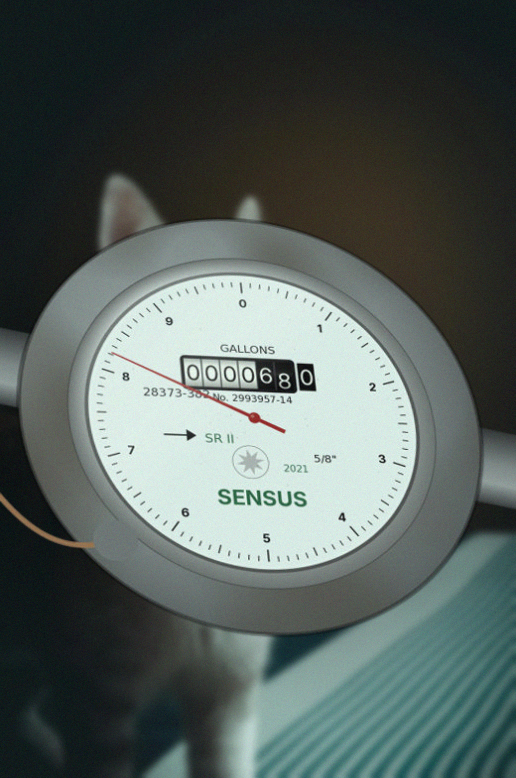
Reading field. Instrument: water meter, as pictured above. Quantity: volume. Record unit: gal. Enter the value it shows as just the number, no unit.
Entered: 678.2
